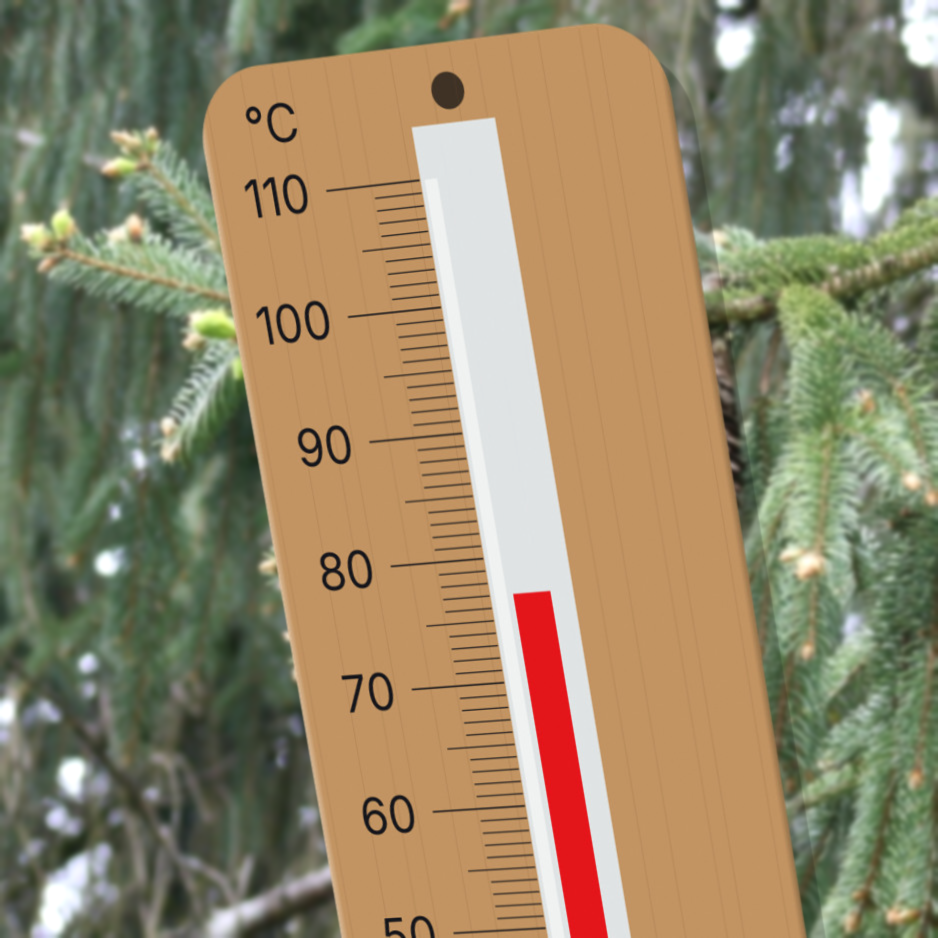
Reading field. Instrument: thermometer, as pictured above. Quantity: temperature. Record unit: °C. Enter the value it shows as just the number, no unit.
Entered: 77
